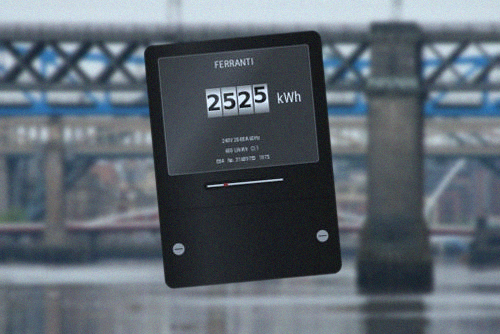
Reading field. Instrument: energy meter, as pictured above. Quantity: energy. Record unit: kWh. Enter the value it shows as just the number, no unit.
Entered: 2525
